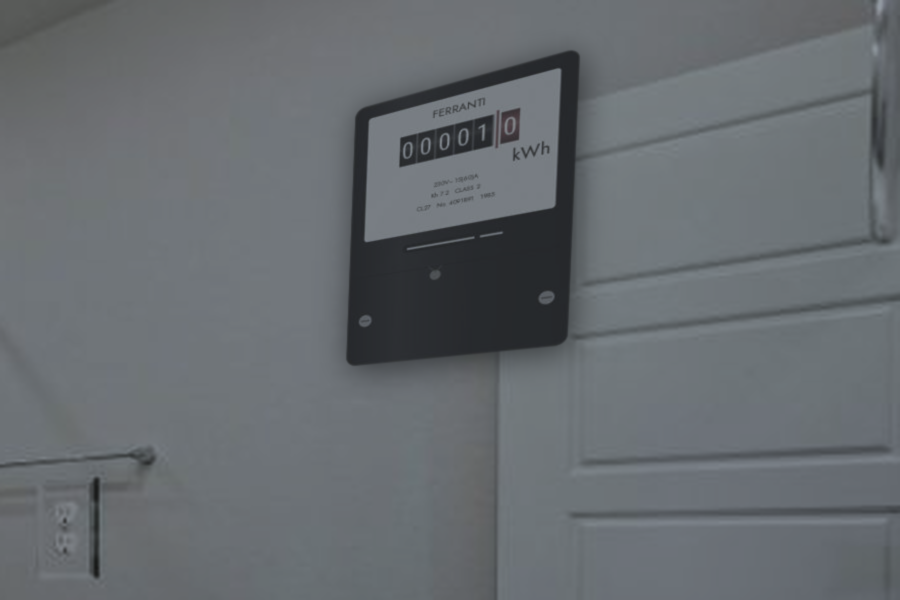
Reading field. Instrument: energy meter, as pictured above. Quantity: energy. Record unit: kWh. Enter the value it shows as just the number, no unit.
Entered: 1.0
